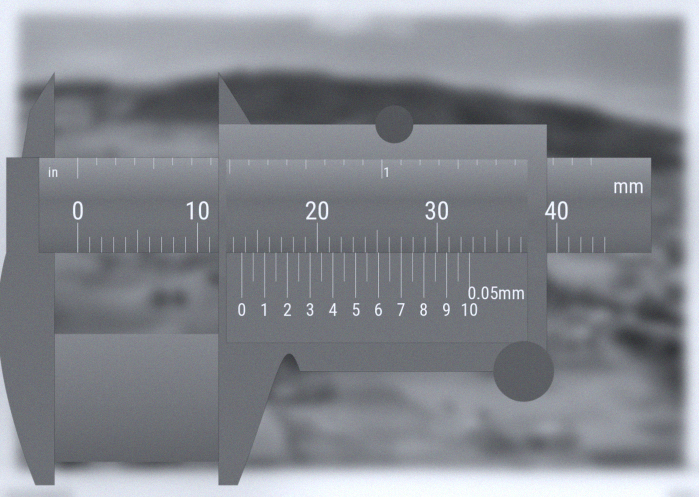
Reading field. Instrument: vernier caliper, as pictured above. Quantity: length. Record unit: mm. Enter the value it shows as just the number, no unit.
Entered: 13.7
